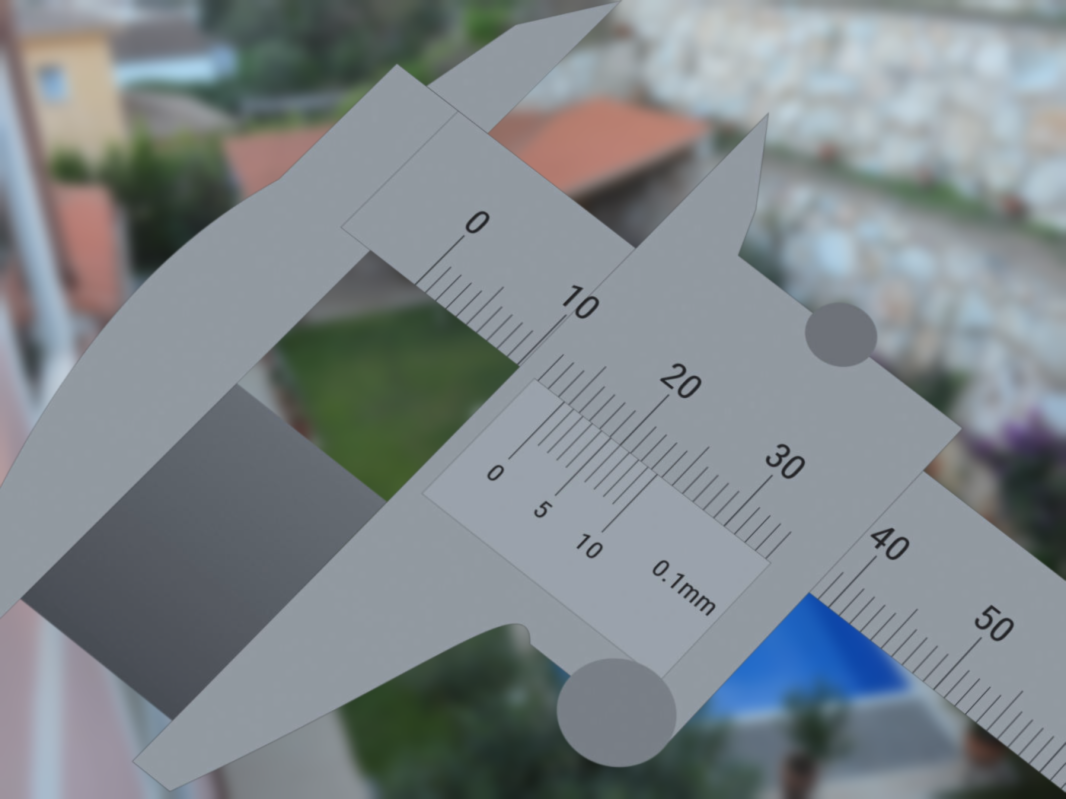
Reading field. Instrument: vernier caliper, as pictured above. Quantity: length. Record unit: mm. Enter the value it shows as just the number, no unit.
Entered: 14.6
